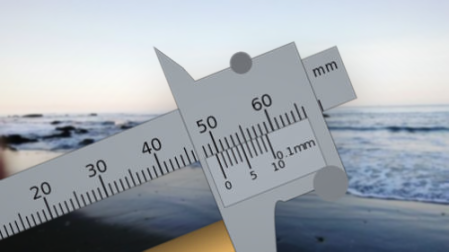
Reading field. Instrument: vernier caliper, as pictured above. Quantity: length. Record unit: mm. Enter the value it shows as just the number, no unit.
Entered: 49.6
